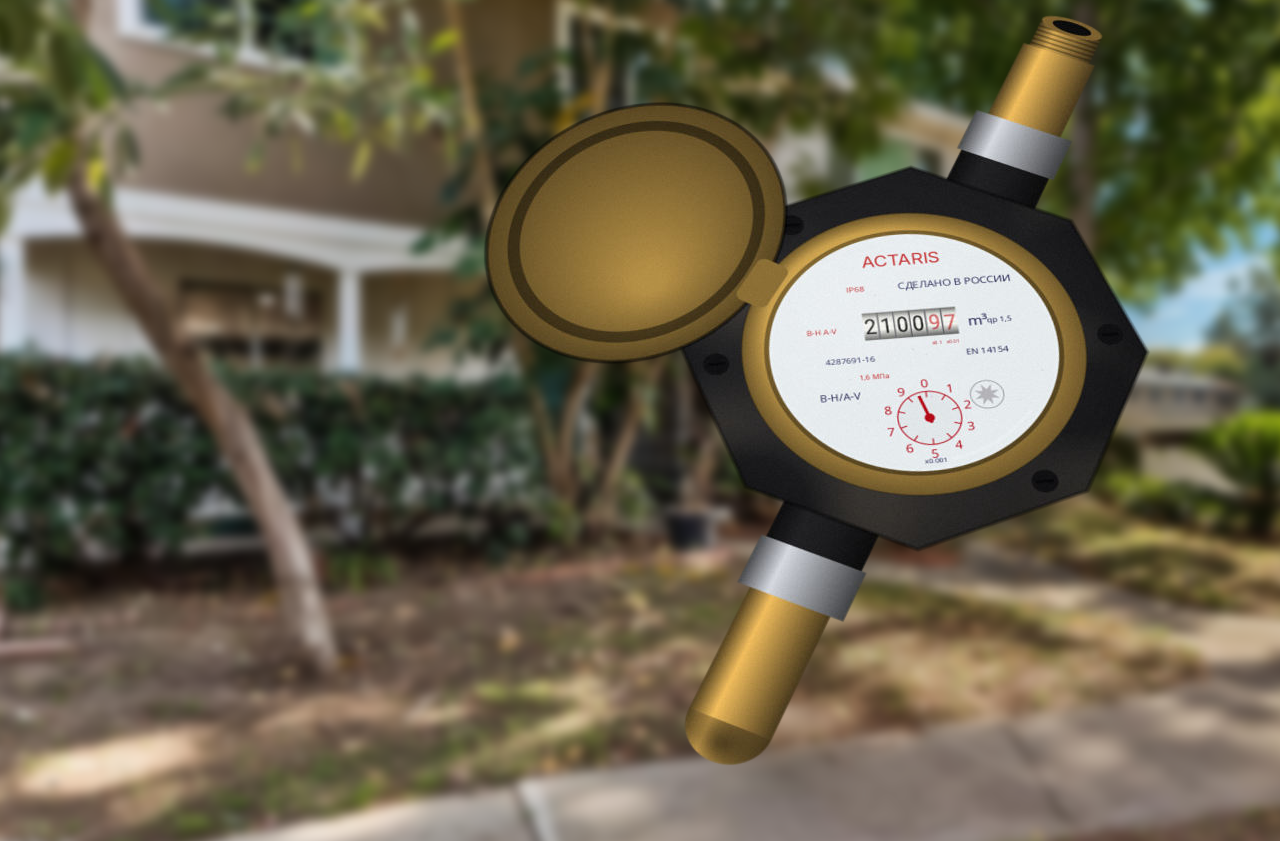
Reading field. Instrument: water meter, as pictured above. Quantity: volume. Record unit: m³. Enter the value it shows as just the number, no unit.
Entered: 2100.969
